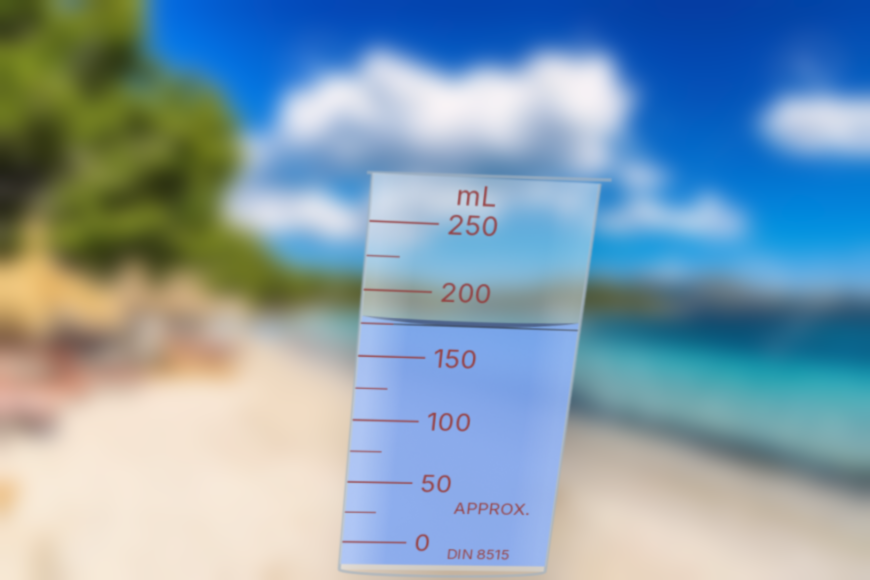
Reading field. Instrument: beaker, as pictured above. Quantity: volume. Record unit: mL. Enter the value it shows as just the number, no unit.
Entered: 175
